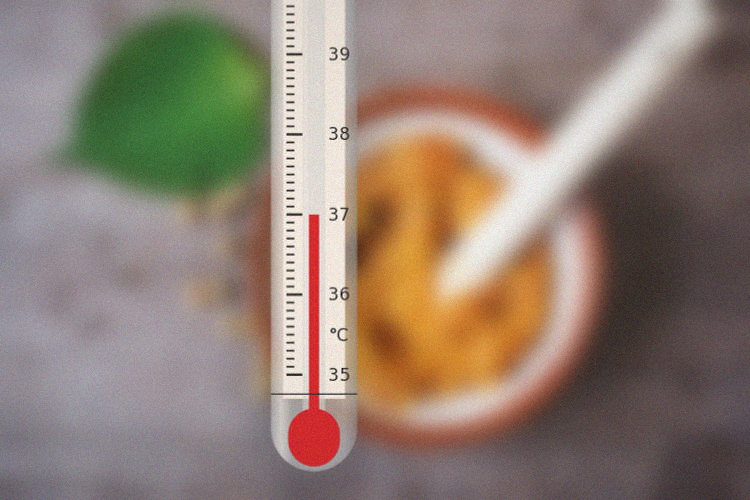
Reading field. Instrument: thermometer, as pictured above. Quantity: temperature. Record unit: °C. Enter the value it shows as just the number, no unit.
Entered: 37
